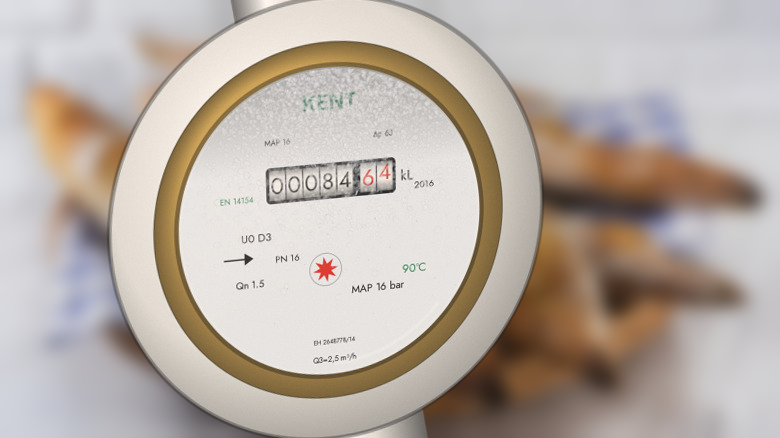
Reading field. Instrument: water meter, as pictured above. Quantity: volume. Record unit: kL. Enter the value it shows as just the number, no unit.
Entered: 84.64
